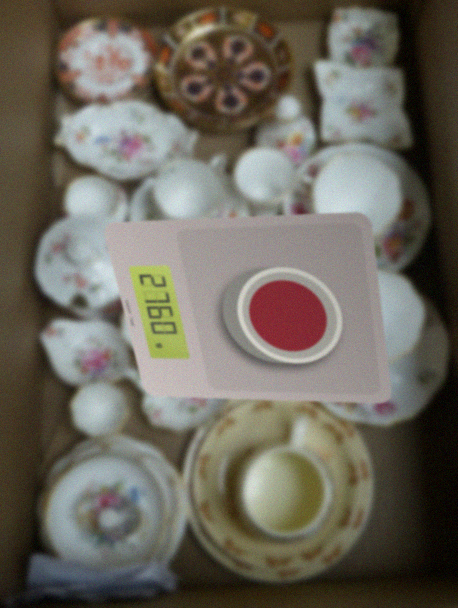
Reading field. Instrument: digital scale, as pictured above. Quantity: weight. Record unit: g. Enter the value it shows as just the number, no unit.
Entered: 2760
